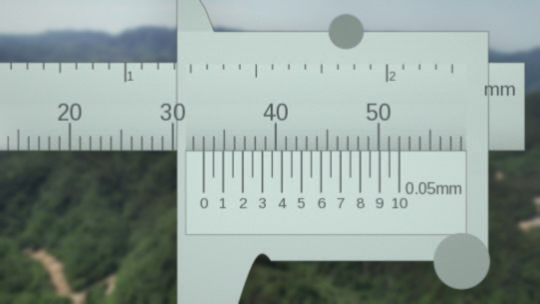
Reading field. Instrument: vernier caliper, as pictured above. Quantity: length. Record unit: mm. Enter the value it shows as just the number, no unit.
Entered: 33.0
